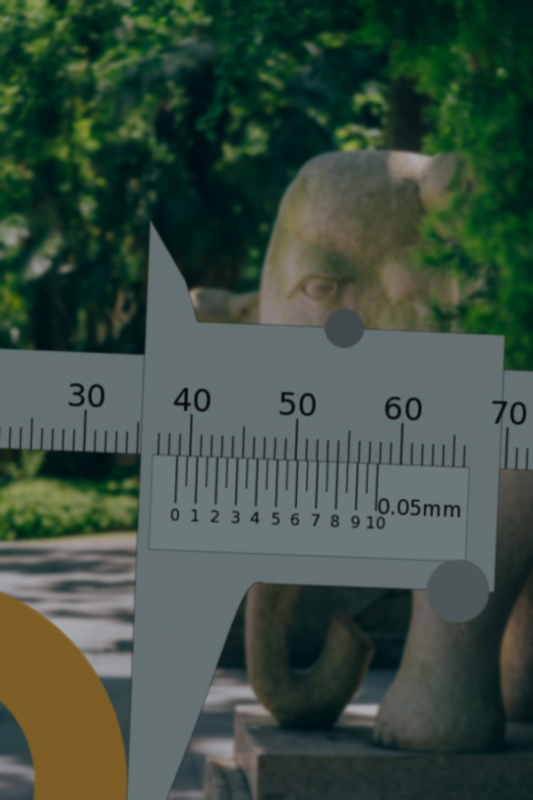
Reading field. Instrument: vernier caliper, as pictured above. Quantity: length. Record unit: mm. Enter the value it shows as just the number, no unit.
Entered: 38.8
